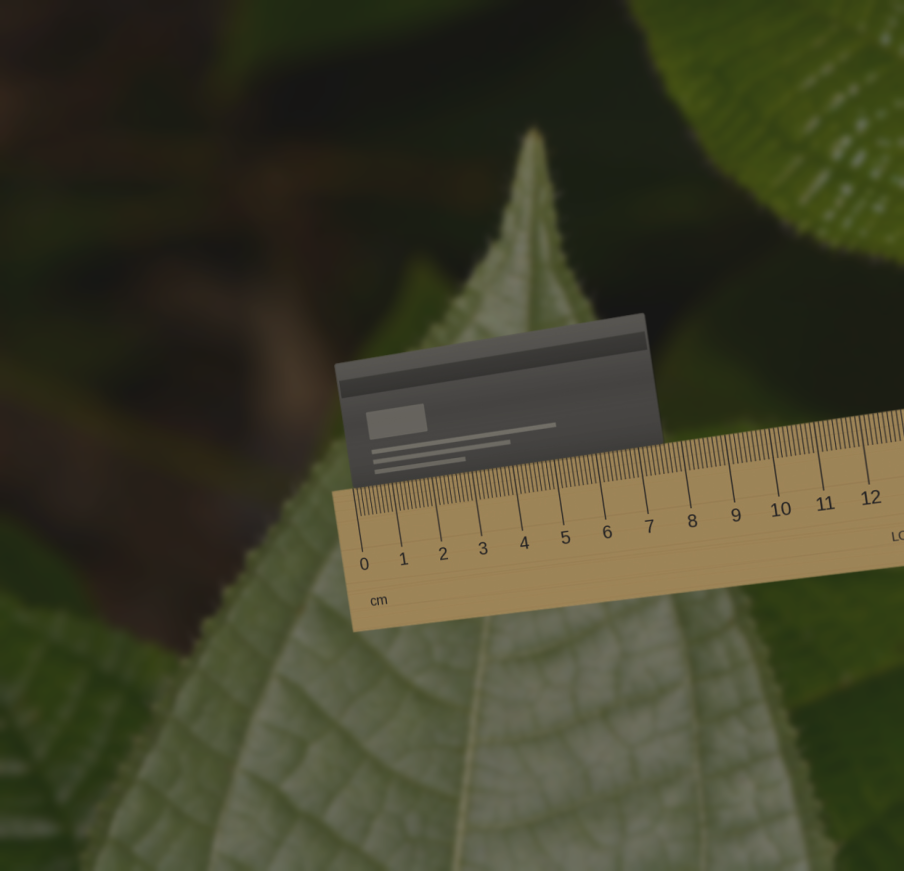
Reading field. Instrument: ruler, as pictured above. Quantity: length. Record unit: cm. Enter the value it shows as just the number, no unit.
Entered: 7.6
